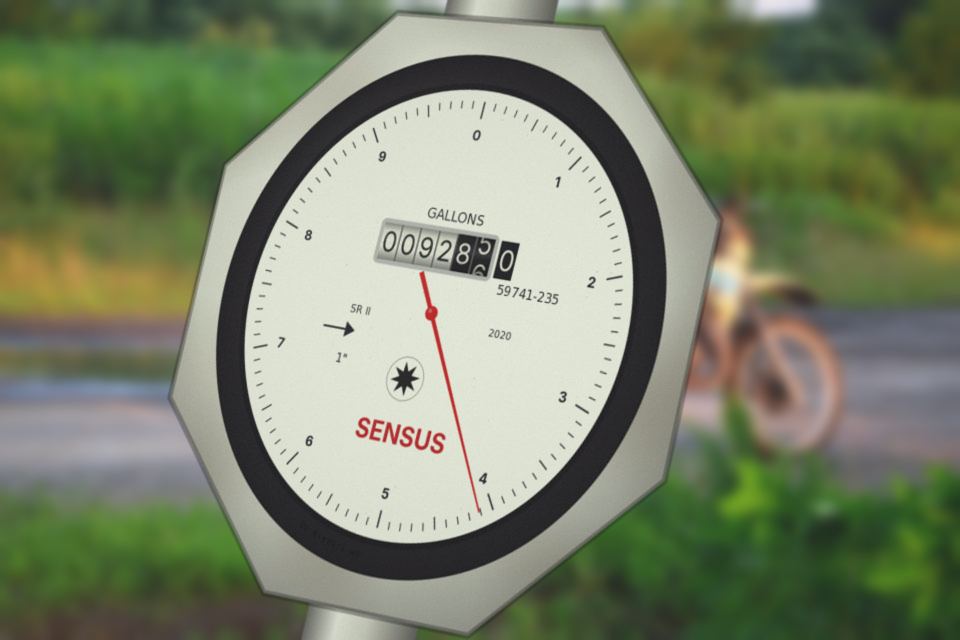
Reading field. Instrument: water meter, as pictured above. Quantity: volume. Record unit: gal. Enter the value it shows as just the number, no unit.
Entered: 92854.1
